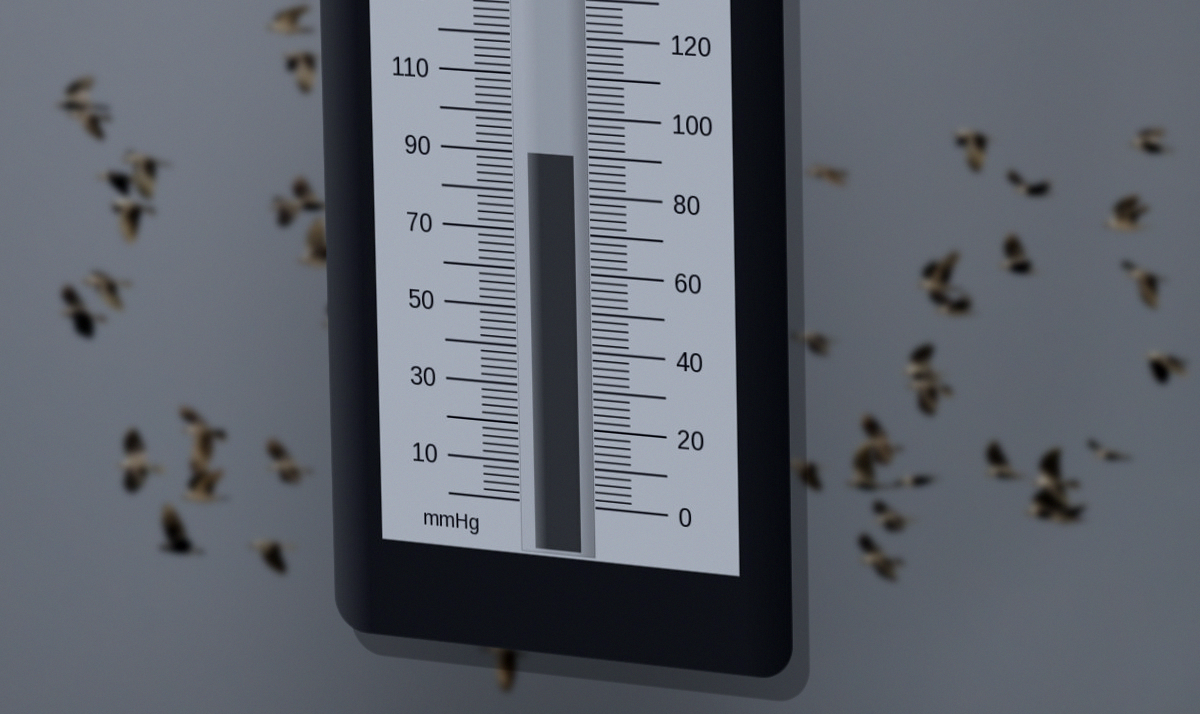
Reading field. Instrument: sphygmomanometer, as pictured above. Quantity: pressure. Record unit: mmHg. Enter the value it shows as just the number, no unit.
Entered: 90
